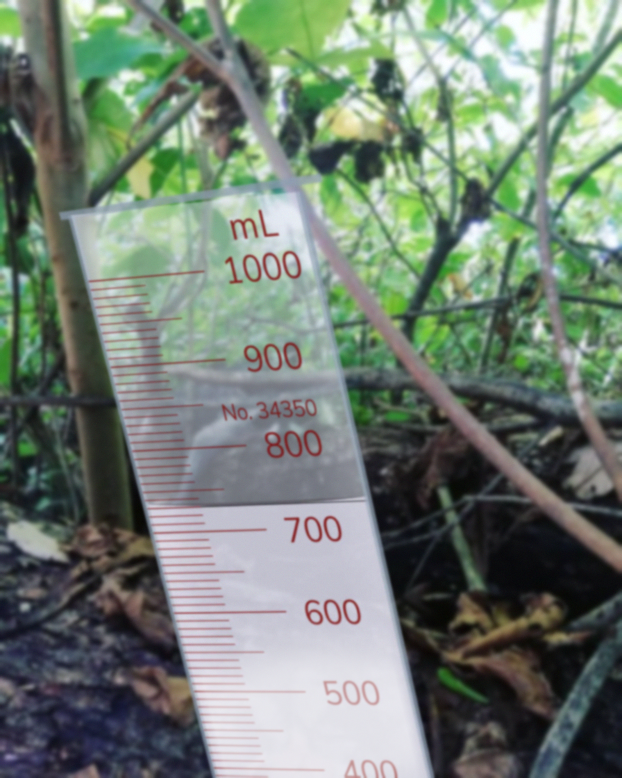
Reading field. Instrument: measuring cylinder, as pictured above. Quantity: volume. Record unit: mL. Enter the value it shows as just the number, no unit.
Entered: 730
